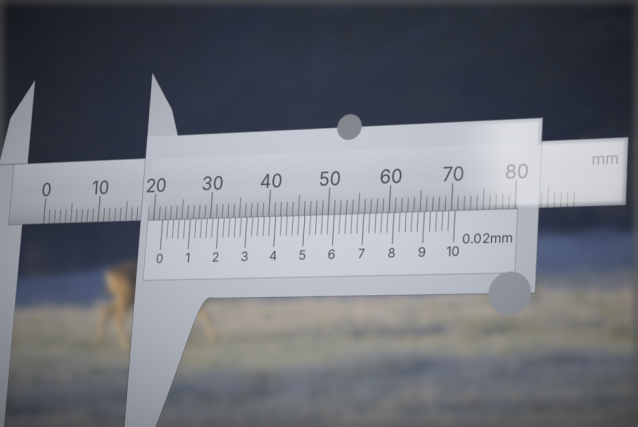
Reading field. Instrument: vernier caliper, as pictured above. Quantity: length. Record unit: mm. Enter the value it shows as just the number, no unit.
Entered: 21.6
